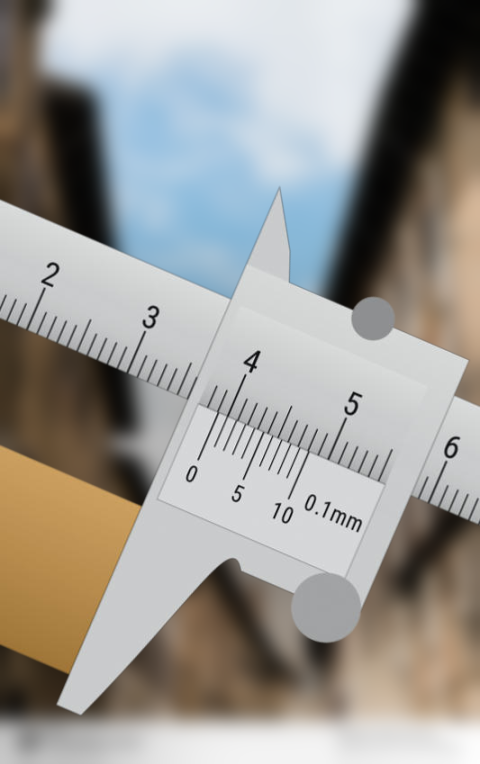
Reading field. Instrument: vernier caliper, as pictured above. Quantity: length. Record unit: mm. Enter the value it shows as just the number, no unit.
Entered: 39.1
